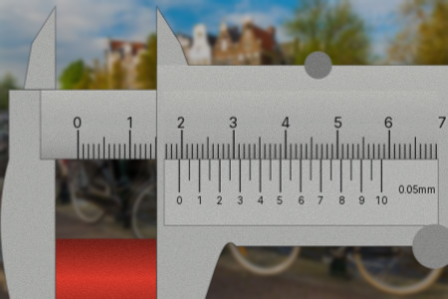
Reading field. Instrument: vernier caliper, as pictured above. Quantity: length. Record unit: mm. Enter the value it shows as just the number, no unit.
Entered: 19.5
